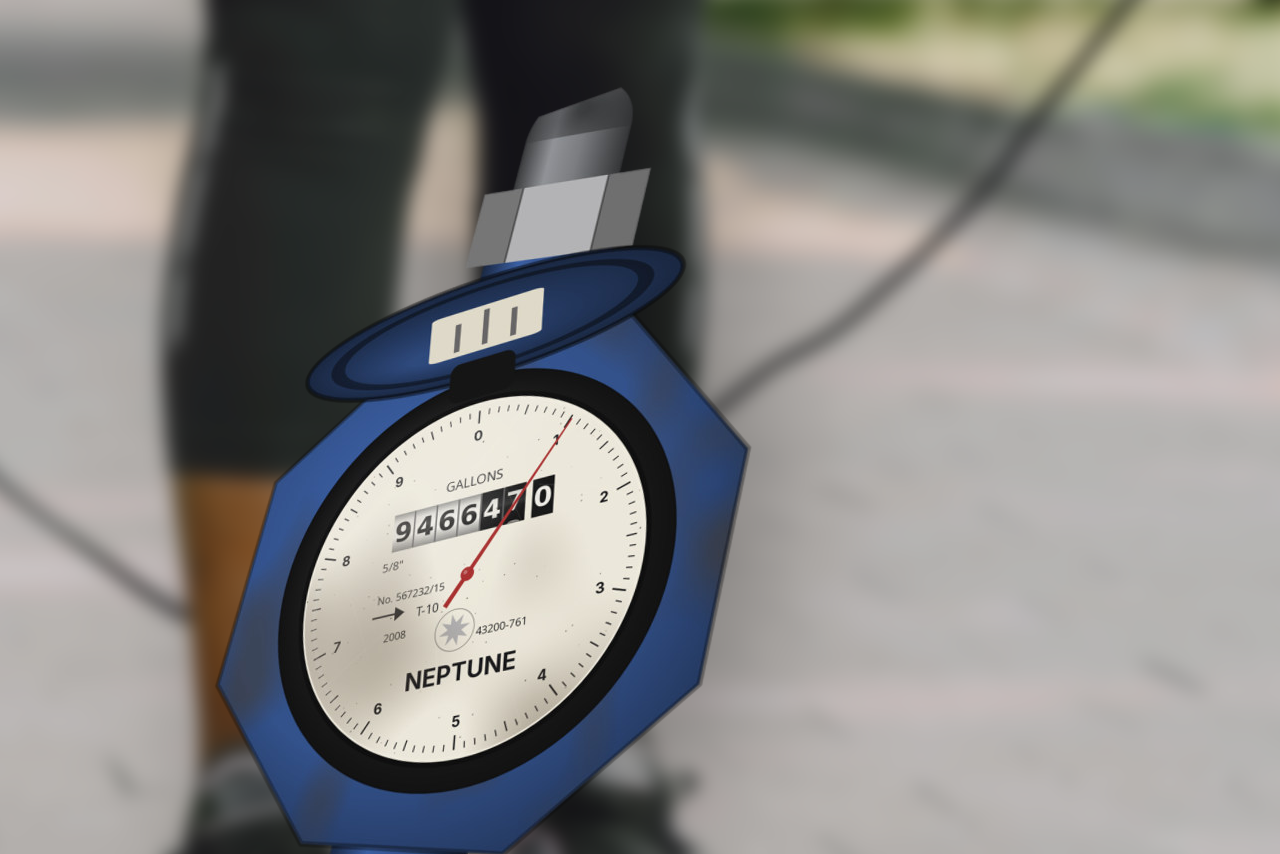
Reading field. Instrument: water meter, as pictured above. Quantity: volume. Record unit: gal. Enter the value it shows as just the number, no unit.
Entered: 9466471.0
